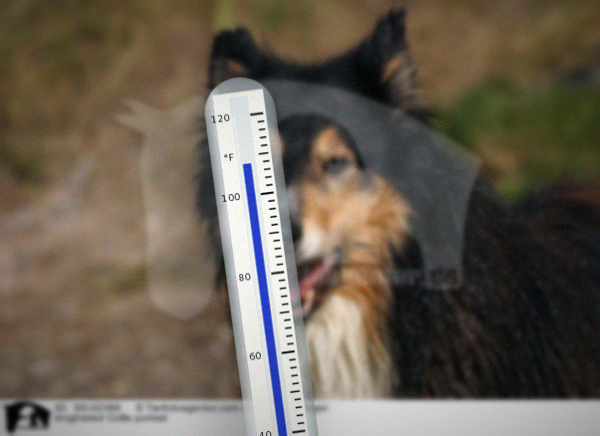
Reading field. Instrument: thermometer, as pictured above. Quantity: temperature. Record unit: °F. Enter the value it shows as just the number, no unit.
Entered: 108
